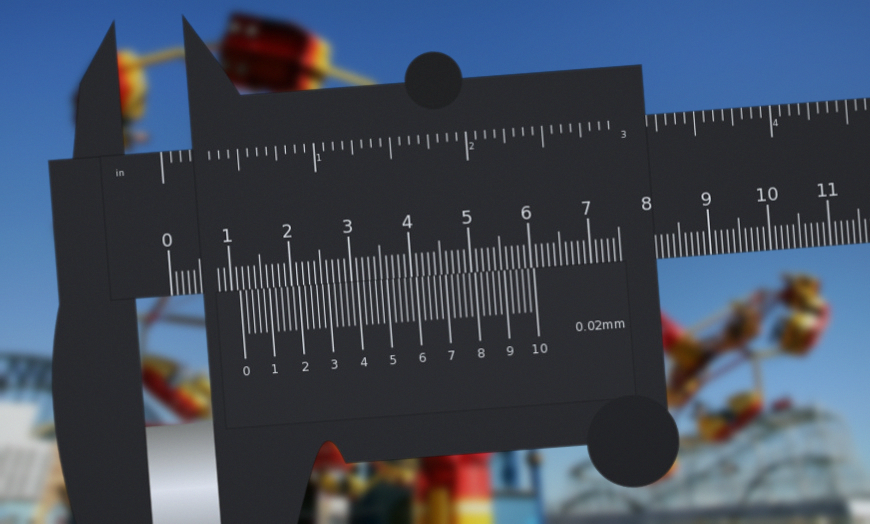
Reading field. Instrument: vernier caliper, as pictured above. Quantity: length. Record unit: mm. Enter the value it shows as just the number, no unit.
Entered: 11.4
